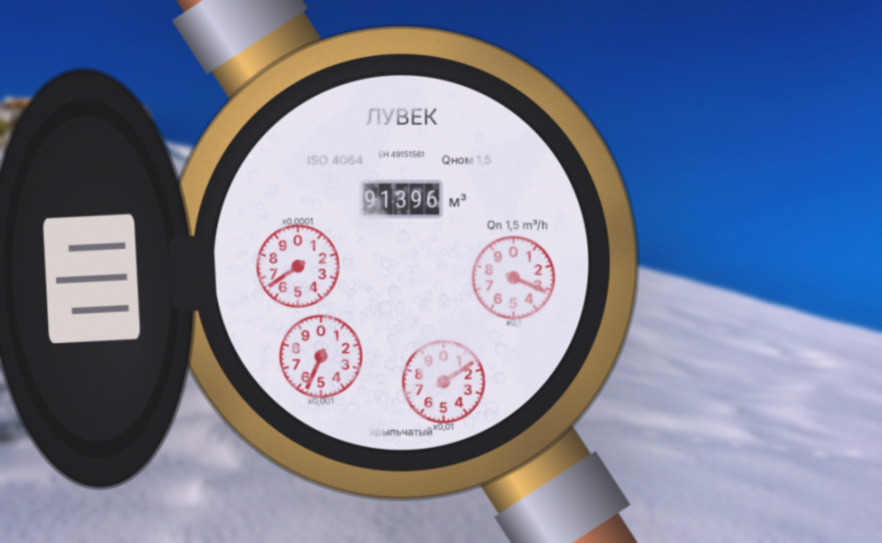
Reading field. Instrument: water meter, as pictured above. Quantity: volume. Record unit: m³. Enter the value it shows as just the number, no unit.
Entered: 91396.3156
